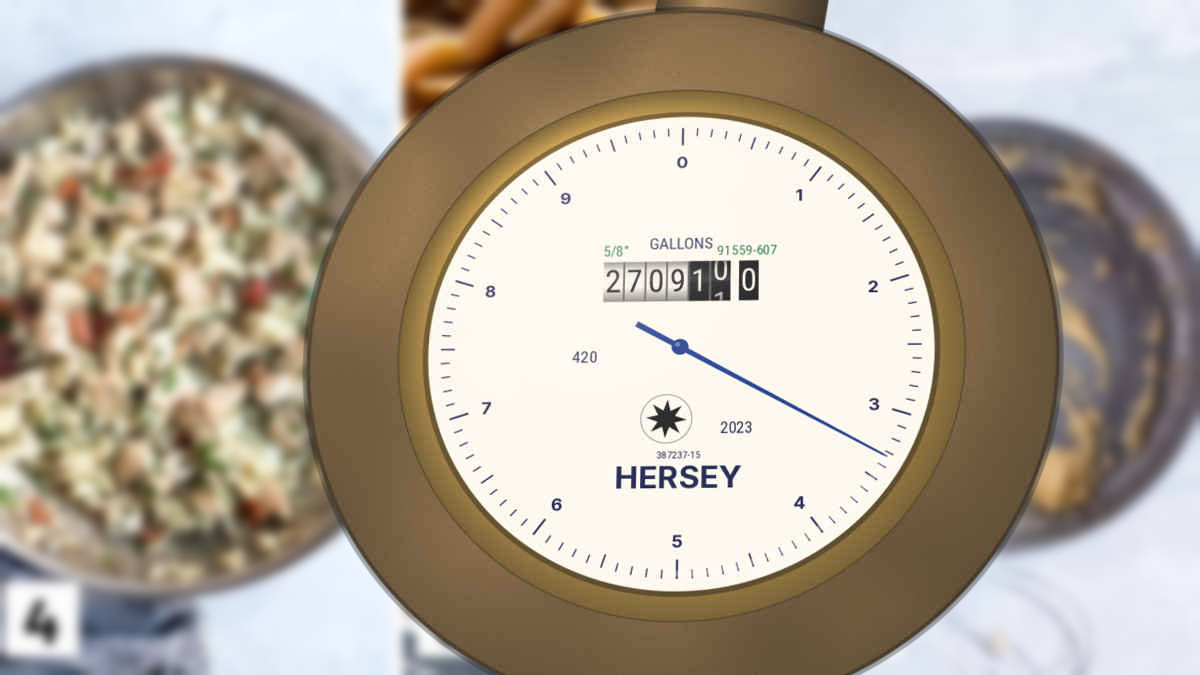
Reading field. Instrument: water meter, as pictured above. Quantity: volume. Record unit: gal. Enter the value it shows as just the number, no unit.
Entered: 2709103.3
